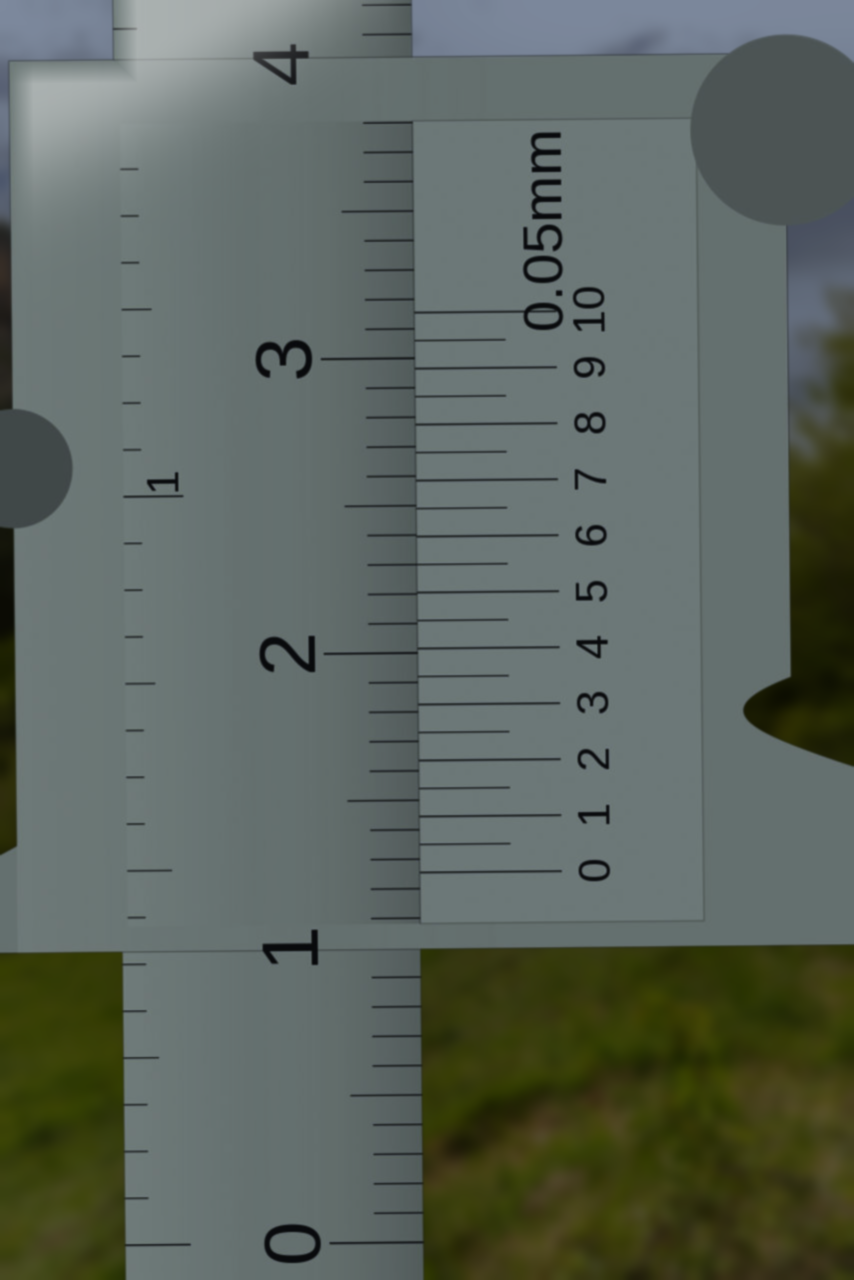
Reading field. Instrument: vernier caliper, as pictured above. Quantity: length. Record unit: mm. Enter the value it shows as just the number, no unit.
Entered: 12.55
